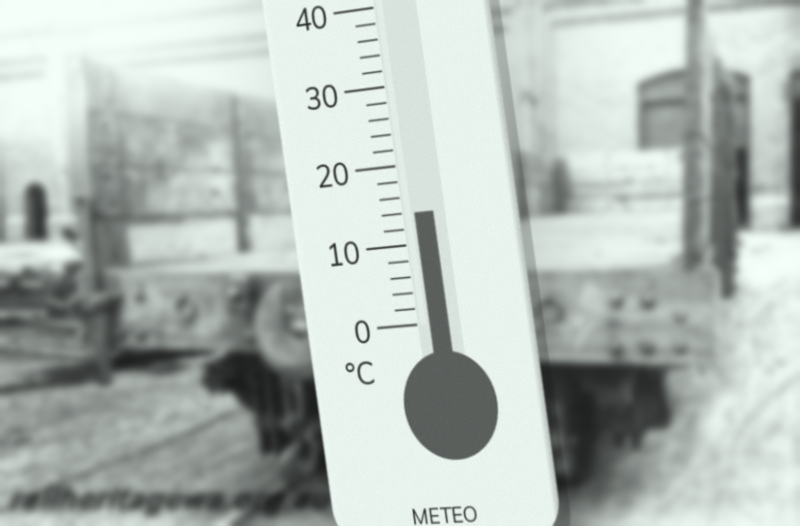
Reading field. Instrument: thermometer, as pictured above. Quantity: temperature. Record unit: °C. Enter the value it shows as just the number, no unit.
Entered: 14
